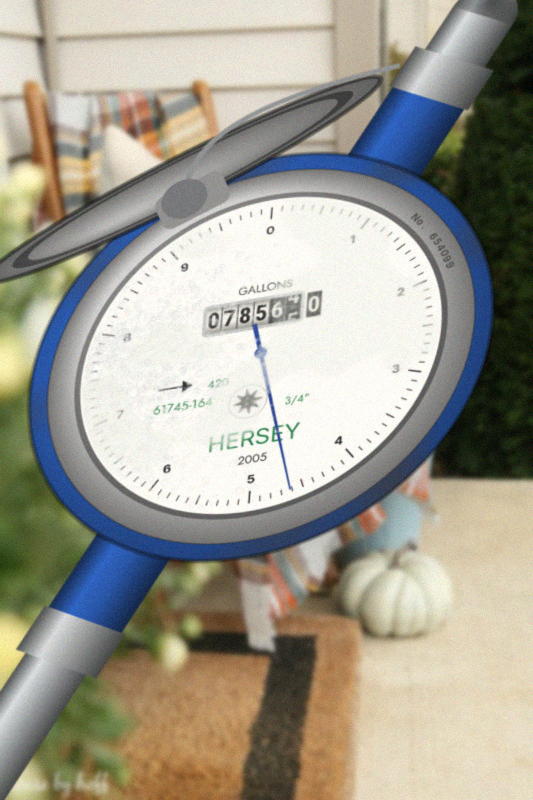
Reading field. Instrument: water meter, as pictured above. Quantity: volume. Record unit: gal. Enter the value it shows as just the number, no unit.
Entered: 785644.6
